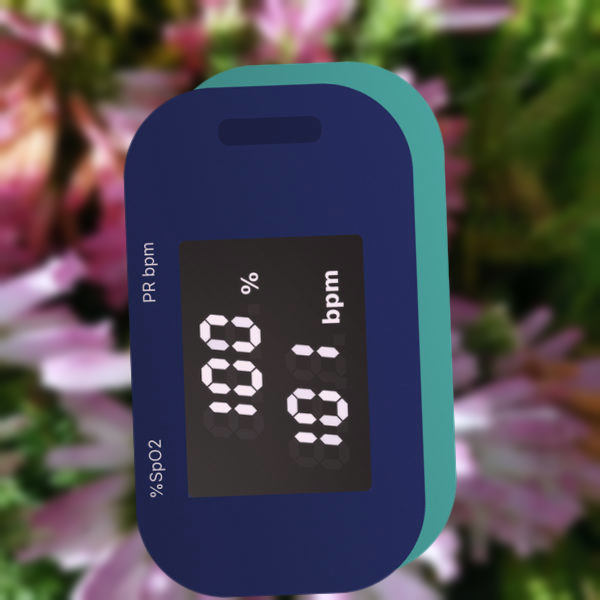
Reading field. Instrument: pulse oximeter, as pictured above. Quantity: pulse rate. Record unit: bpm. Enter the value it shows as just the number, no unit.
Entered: 101
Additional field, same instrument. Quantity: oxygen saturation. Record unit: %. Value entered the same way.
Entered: 100
